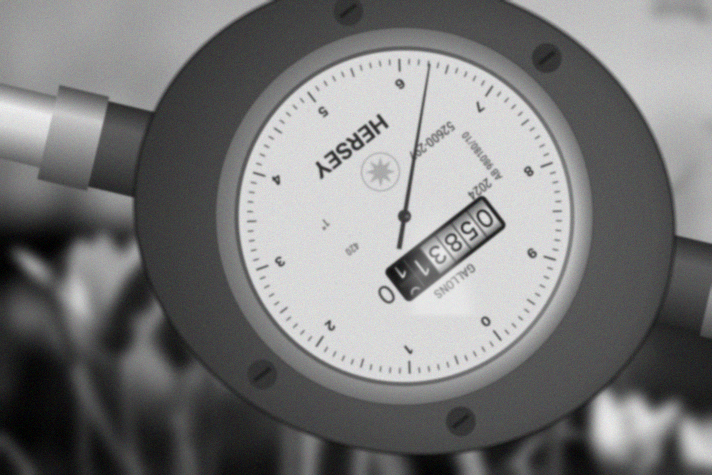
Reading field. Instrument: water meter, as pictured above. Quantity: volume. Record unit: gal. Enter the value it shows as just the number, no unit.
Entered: 583106.3
